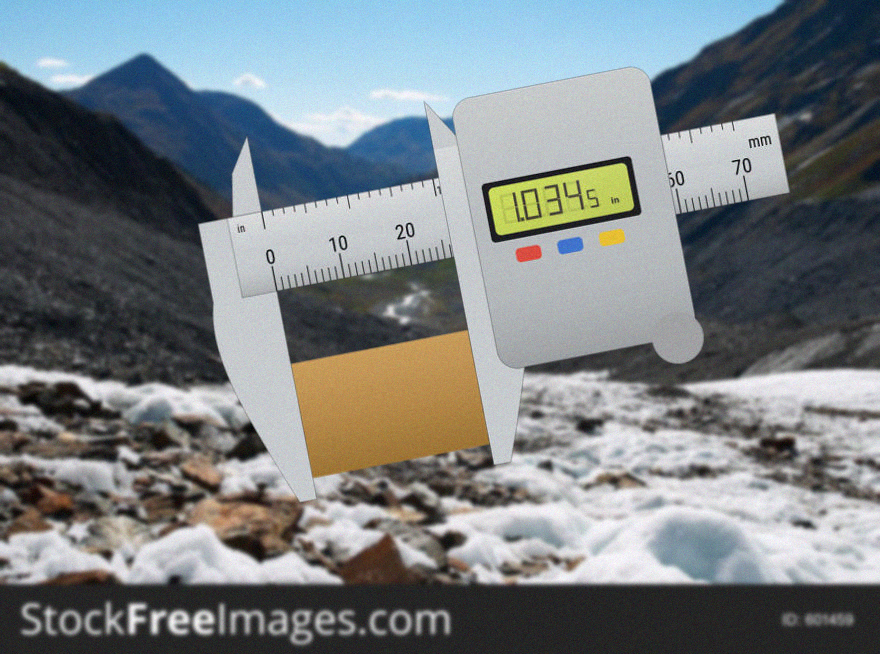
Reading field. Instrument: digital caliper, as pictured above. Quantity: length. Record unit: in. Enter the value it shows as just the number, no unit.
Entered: 1.0345
